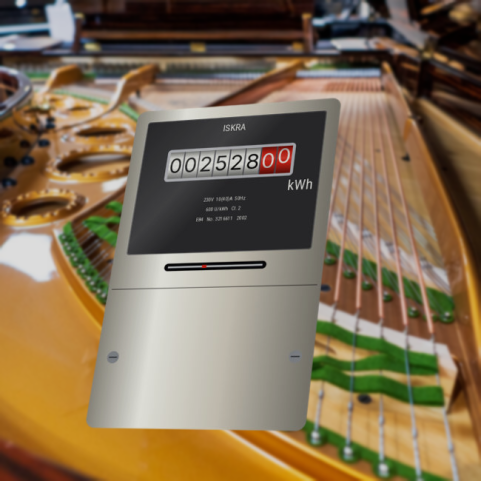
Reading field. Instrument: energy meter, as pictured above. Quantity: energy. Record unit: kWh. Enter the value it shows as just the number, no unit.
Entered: 2528.00
